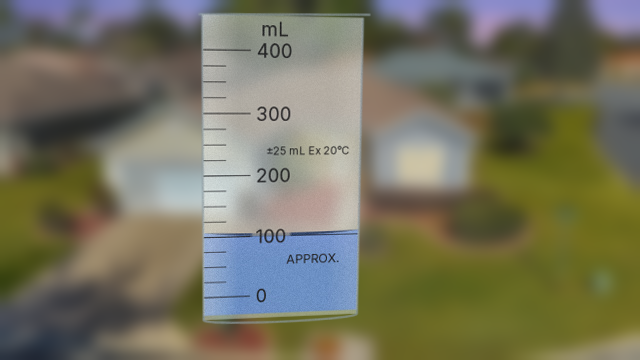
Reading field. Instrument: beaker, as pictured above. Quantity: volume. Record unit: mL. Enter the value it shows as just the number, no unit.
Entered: 100
